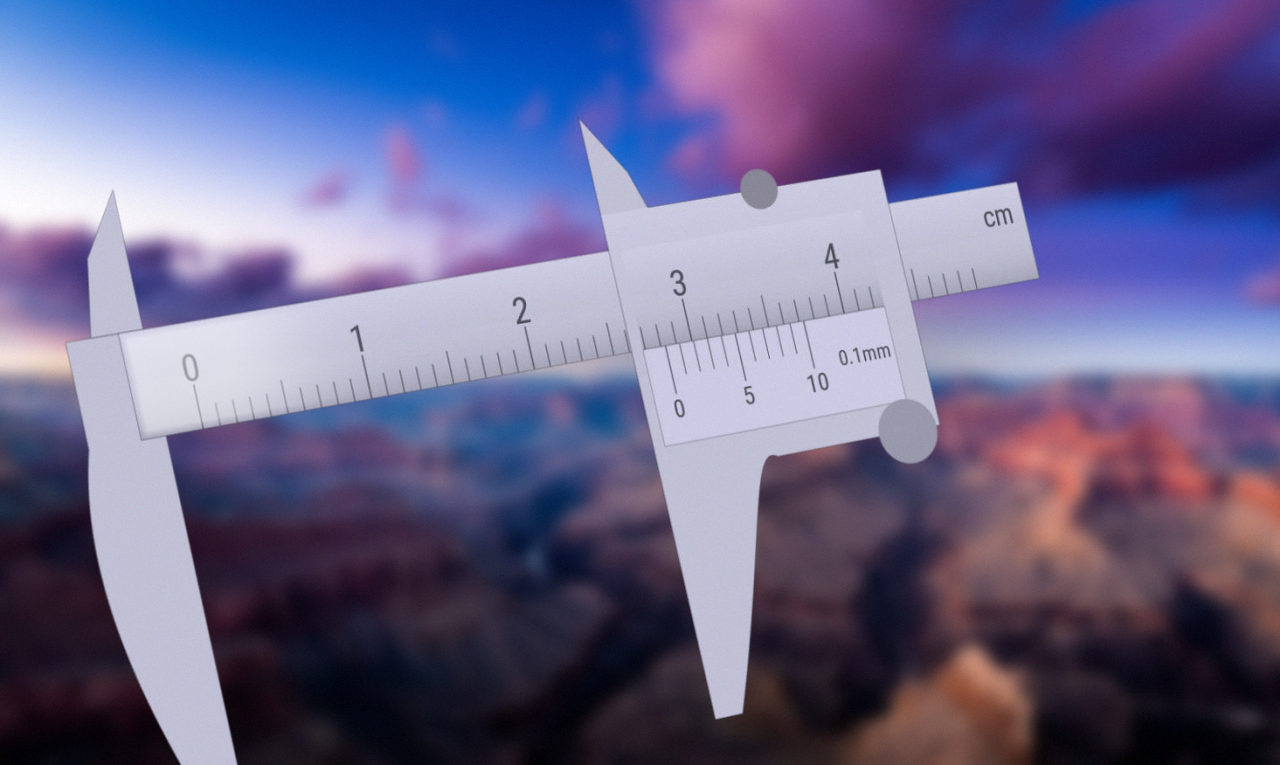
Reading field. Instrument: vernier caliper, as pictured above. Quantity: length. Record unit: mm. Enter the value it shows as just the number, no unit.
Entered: 28.3
